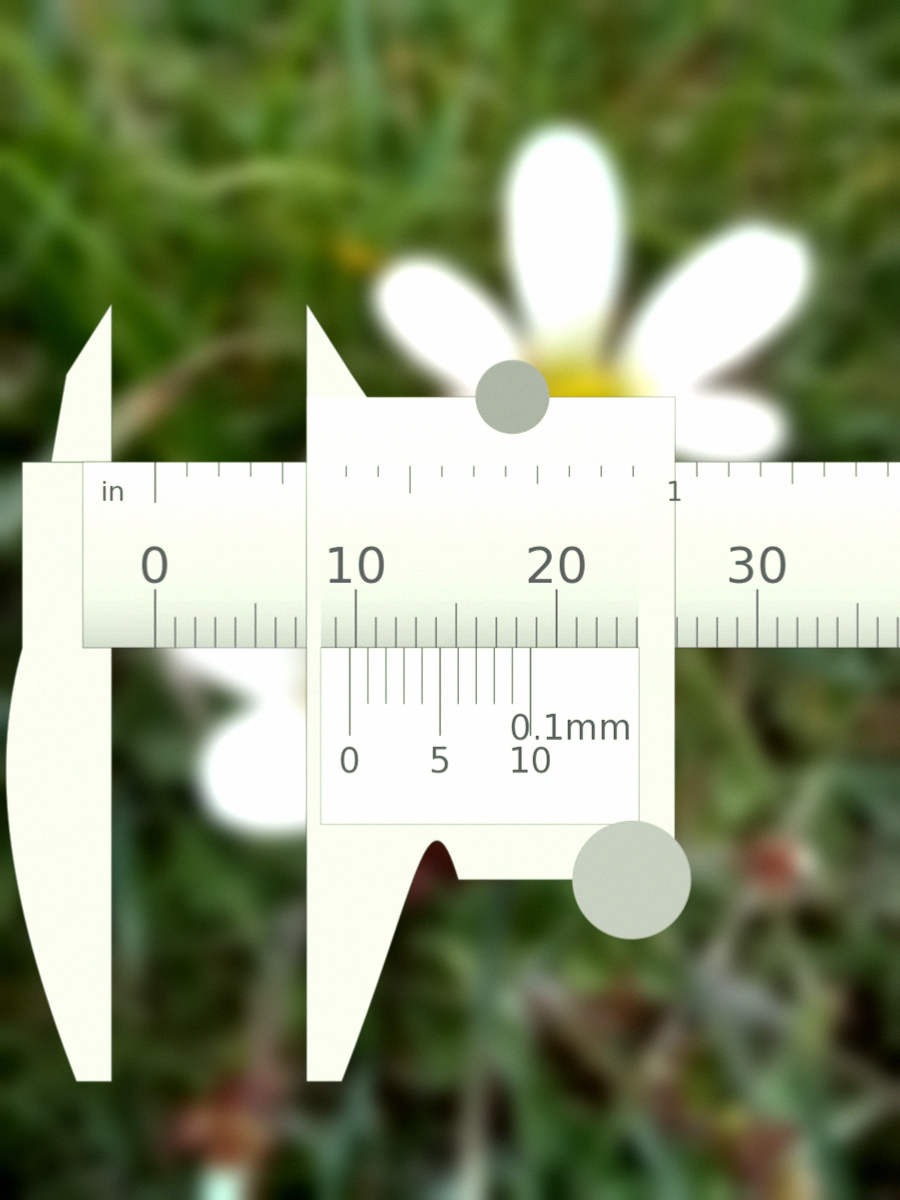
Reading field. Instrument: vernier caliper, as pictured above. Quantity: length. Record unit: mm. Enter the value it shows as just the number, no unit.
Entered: 9.7
